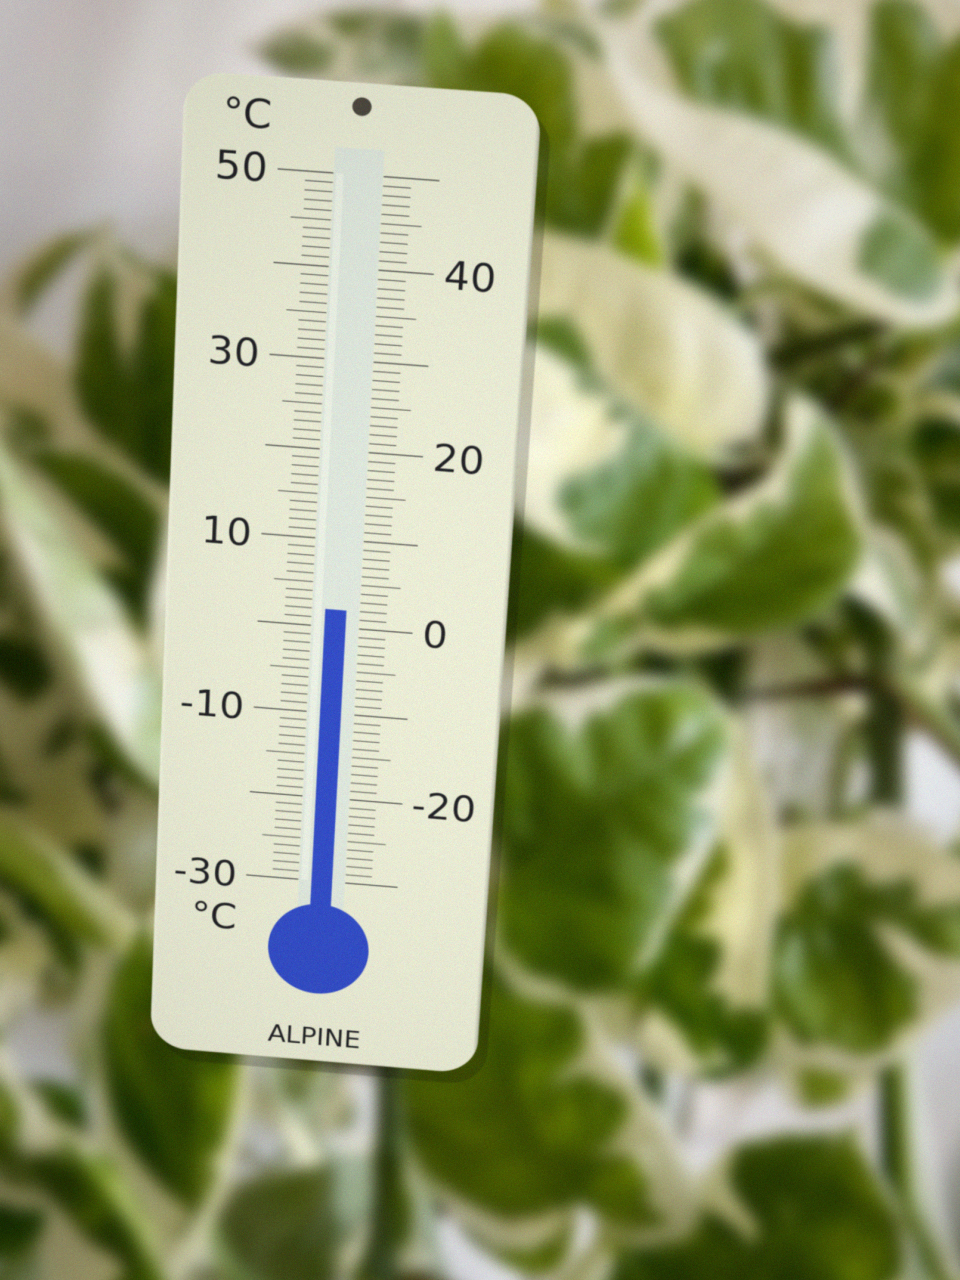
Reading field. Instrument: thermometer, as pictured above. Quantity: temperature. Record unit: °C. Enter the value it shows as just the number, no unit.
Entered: 2
